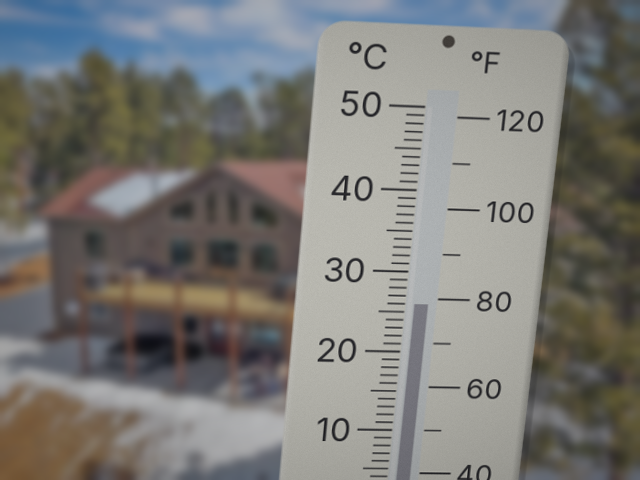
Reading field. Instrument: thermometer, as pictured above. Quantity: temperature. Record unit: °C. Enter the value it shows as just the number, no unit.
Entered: 26
